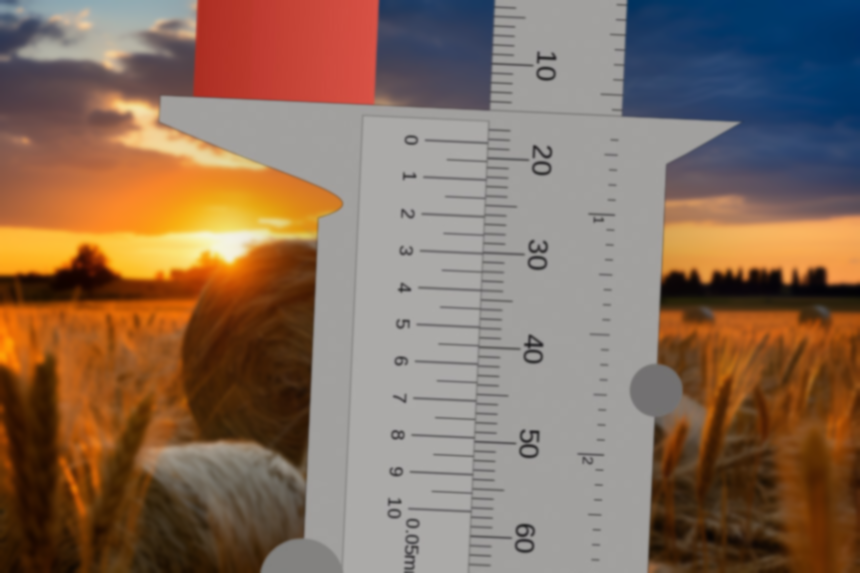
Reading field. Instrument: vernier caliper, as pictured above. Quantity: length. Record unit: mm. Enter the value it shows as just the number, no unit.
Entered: 18.4
